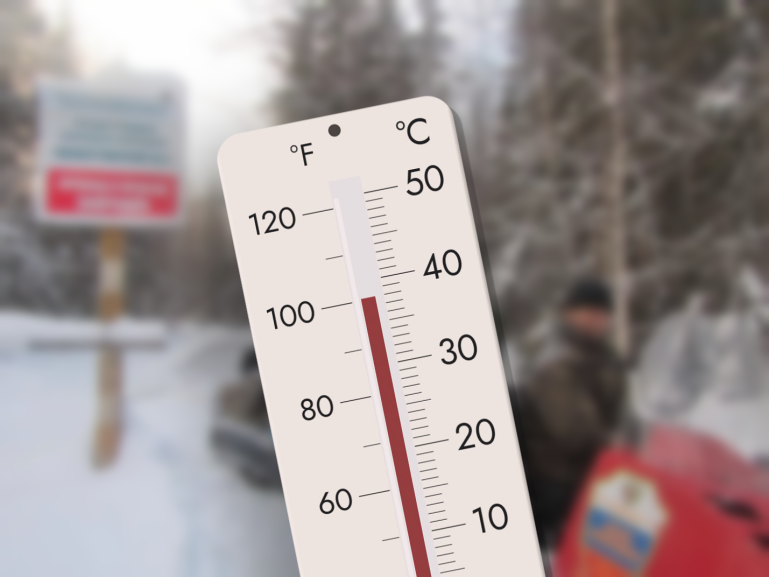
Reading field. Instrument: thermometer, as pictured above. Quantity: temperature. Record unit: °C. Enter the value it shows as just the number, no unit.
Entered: 38
